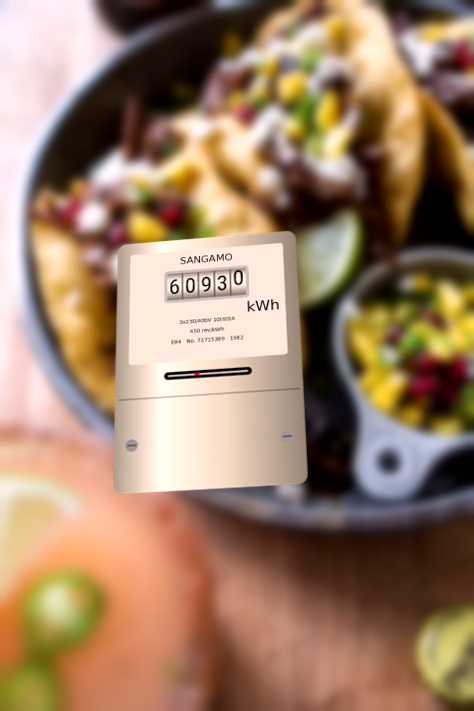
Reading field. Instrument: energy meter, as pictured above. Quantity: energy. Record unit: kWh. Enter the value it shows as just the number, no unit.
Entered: 60930
